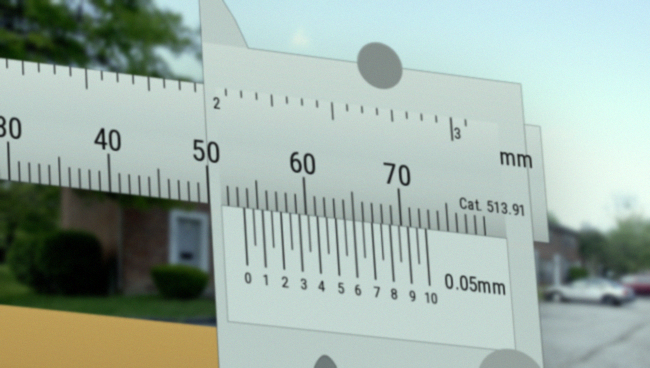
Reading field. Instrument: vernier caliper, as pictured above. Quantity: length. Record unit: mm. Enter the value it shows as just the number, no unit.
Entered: 53.6
